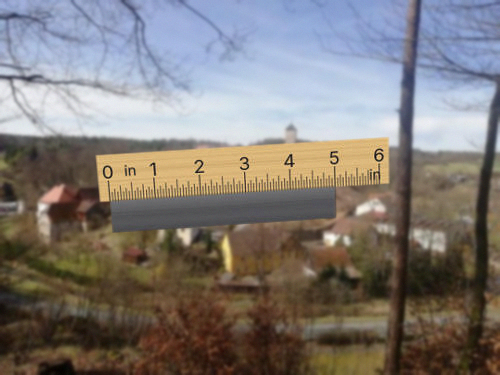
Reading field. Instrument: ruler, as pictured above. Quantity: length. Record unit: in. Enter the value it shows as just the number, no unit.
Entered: 5
